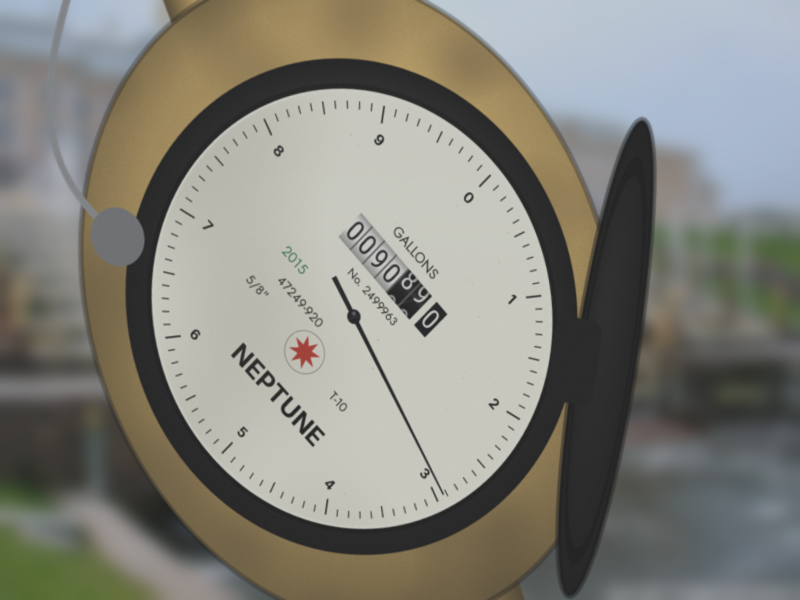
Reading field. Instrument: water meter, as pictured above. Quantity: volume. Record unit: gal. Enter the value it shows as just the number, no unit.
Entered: 90892.9
